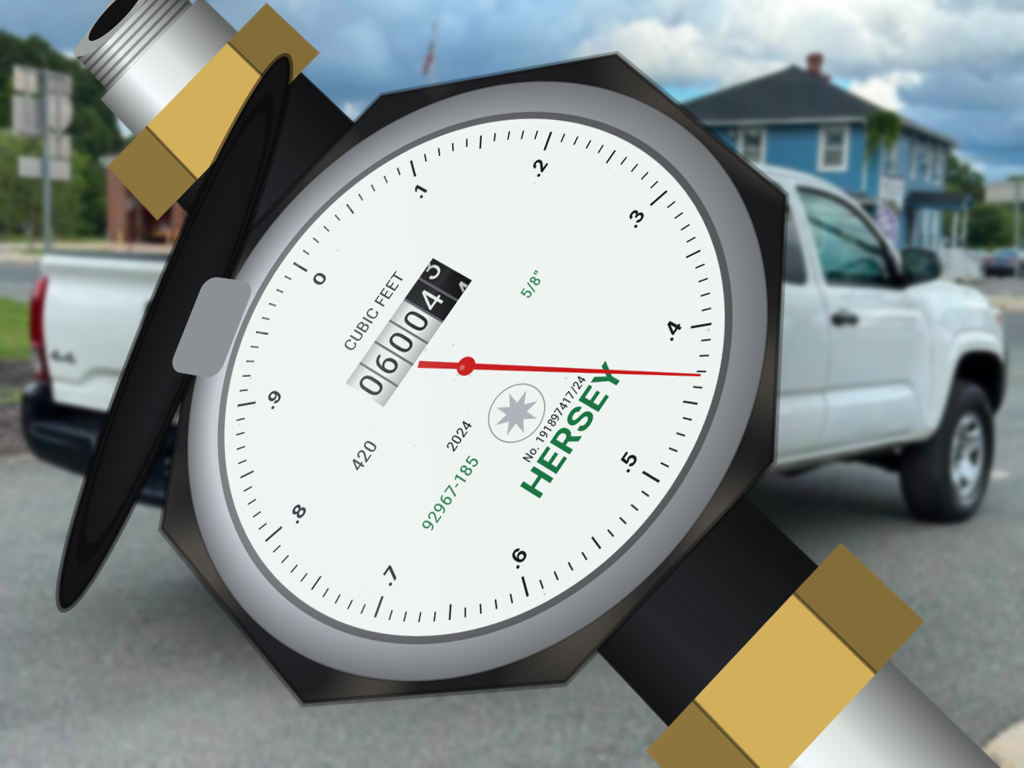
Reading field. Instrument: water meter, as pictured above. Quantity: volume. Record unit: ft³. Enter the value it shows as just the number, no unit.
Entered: 60043.43
